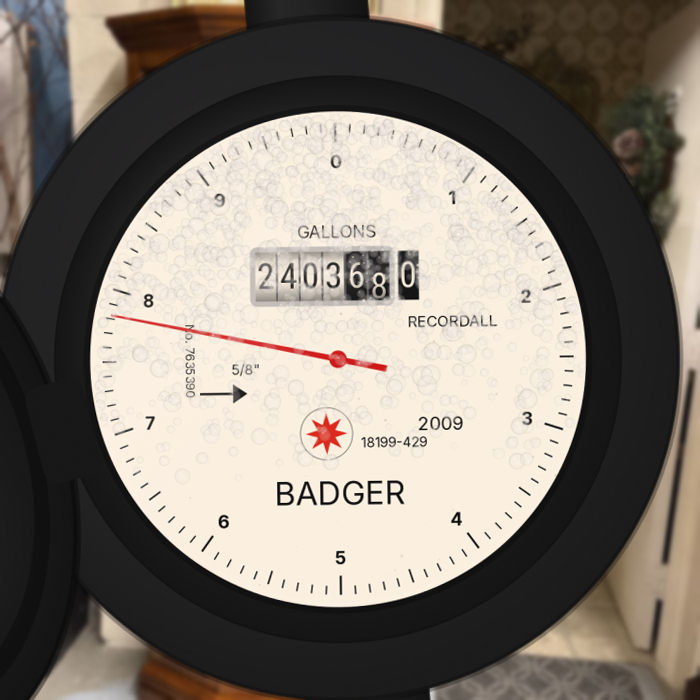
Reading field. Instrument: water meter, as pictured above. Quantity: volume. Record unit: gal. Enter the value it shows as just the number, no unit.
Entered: 2403677.8
